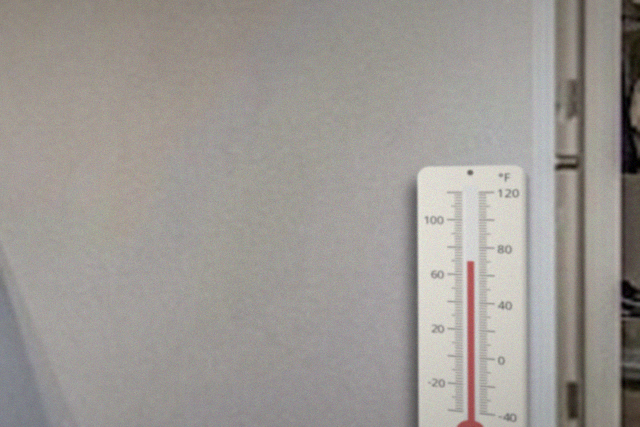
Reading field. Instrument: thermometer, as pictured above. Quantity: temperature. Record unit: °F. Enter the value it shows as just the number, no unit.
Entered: 70
